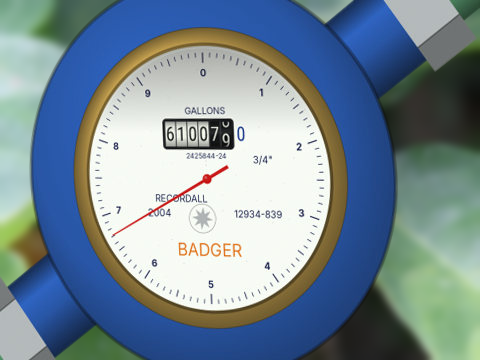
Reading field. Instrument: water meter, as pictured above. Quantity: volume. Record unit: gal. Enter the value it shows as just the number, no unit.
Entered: 6100786.7
